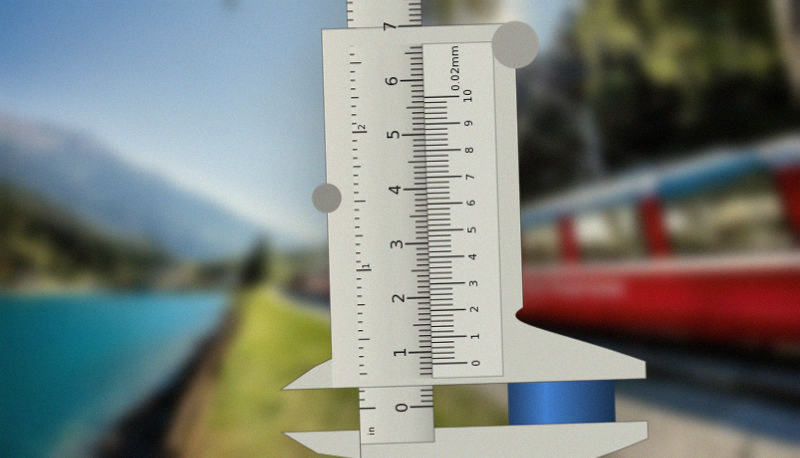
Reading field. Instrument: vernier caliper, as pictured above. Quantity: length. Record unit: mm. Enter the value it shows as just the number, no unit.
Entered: 7.8
